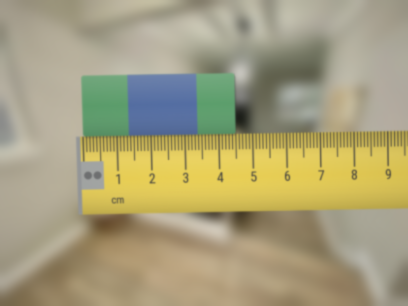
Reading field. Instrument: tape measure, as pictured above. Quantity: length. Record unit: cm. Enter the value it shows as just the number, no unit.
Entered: 4.5
